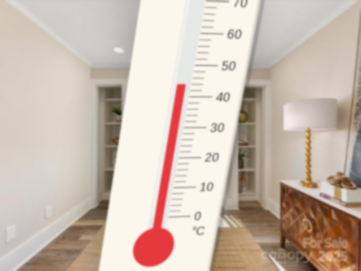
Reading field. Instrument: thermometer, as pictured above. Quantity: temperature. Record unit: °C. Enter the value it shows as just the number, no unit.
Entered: 44
